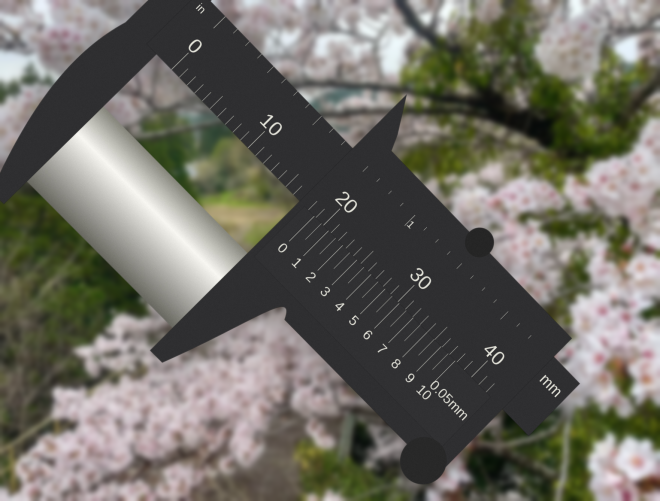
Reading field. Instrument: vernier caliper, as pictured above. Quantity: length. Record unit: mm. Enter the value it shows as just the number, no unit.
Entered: 18.8
